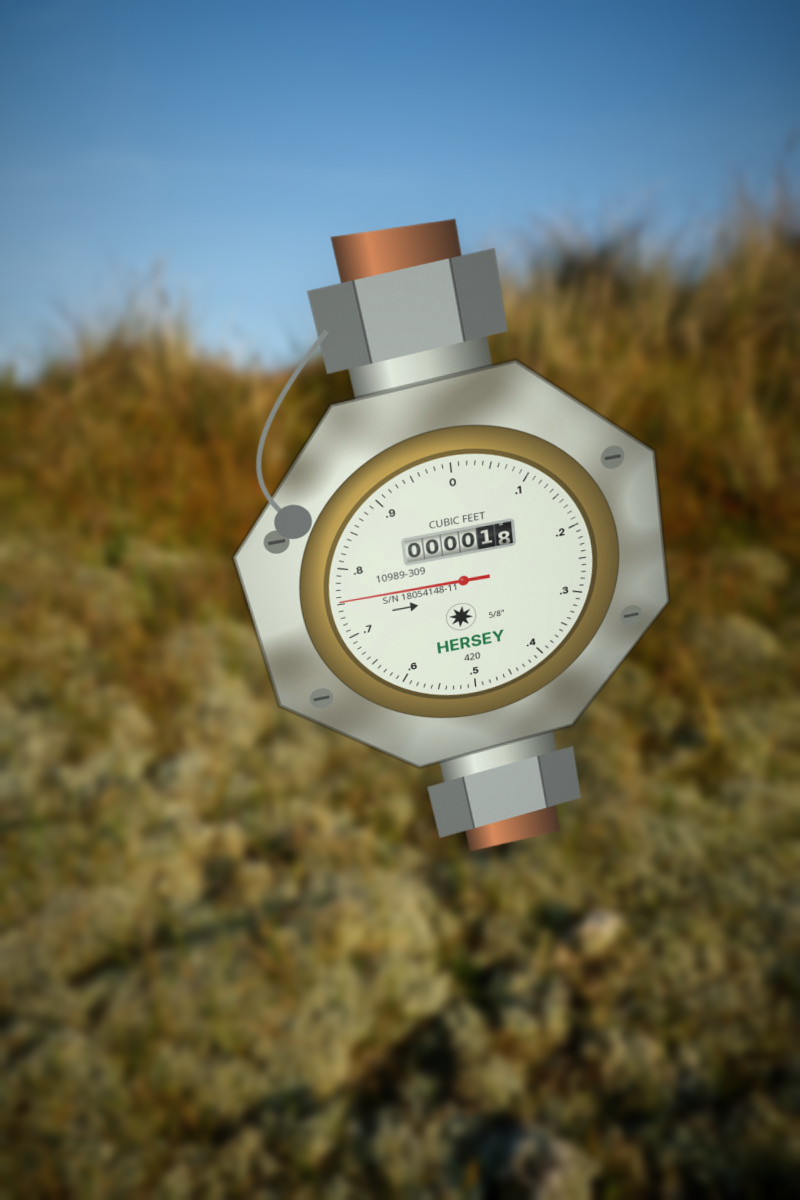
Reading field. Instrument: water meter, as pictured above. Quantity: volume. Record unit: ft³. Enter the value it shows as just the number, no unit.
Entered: 17.75
